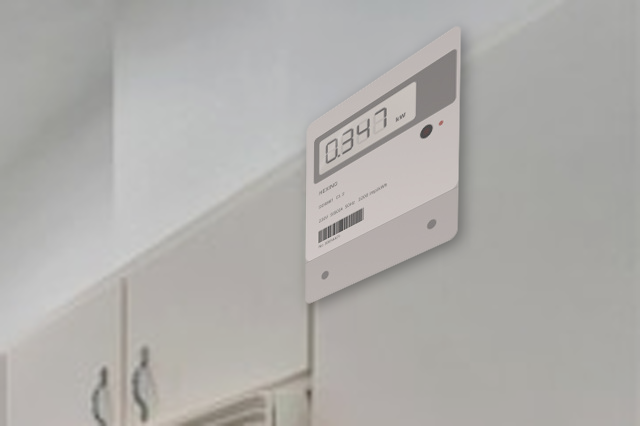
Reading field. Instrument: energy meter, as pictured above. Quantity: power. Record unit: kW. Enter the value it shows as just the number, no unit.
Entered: 0.347
